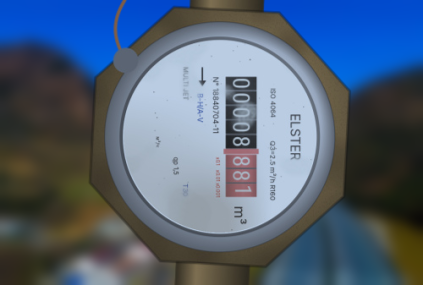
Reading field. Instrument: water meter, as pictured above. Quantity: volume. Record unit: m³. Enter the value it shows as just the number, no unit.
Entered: 8.881
